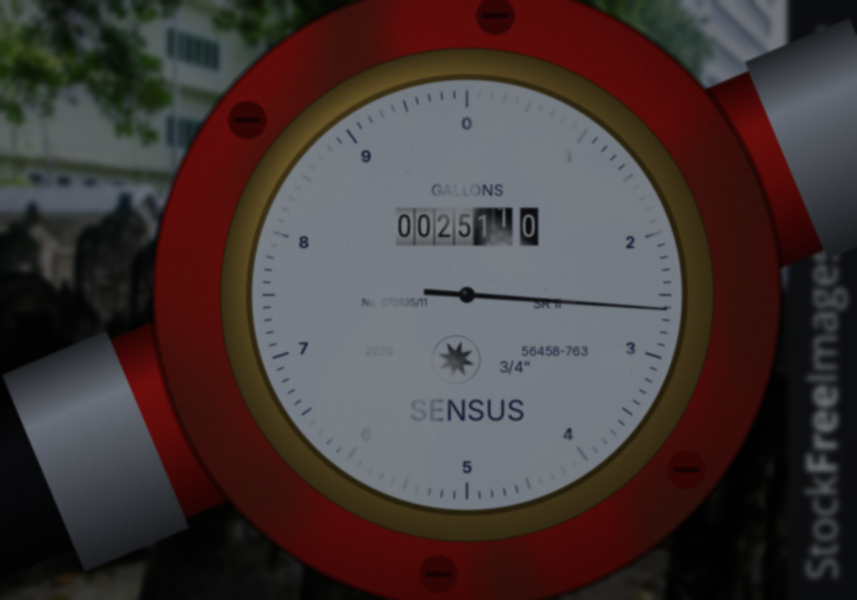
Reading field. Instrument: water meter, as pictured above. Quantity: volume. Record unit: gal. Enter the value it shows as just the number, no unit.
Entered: 25112.6
